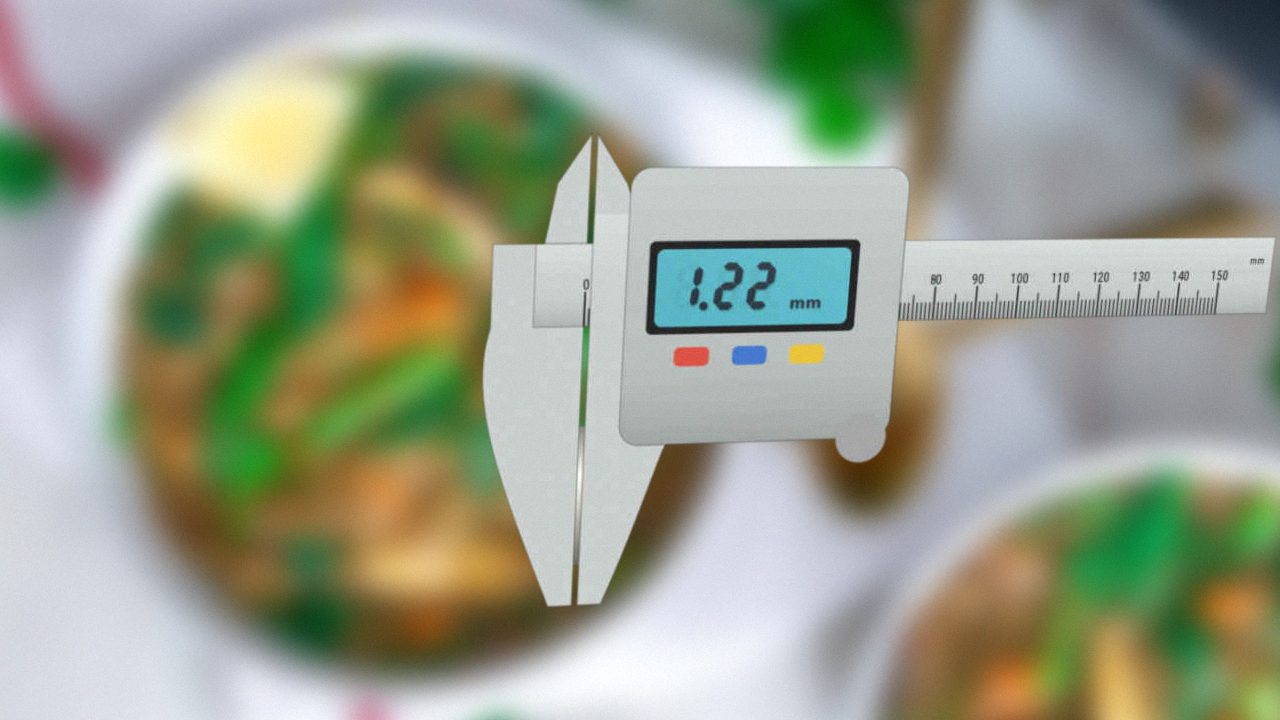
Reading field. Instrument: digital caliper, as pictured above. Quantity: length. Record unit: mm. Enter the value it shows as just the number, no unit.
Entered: 1.22
